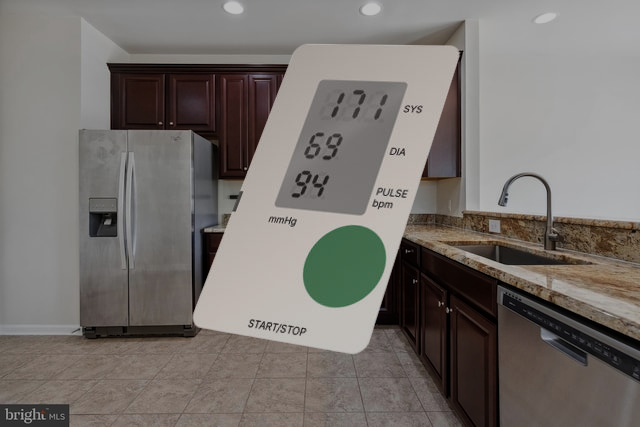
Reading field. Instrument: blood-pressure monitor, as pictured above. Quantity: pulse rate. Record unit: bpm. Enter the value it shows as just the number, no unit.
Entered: 94
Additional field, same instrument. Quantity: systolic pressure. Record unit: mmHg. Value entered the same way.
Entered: 171
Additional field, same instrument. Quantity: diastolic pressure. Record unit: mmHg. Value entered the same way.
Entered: 69
